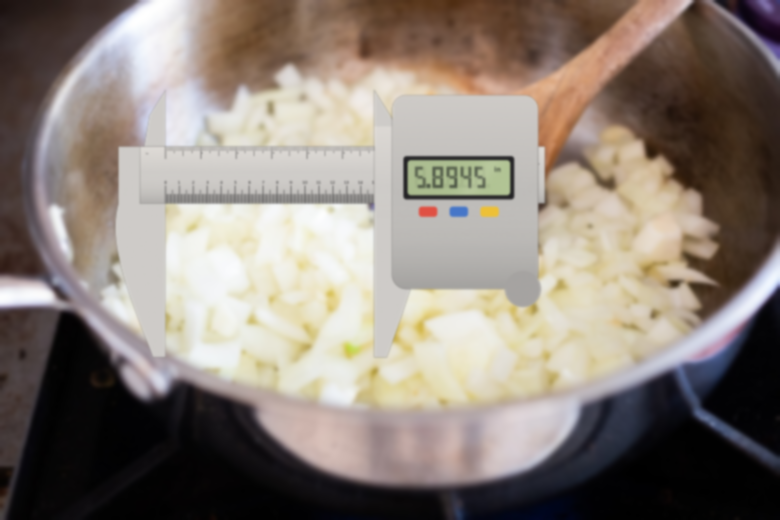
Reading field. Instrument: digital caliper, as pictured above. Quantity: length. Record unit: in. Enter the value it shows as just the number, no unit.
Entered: 5.8945
